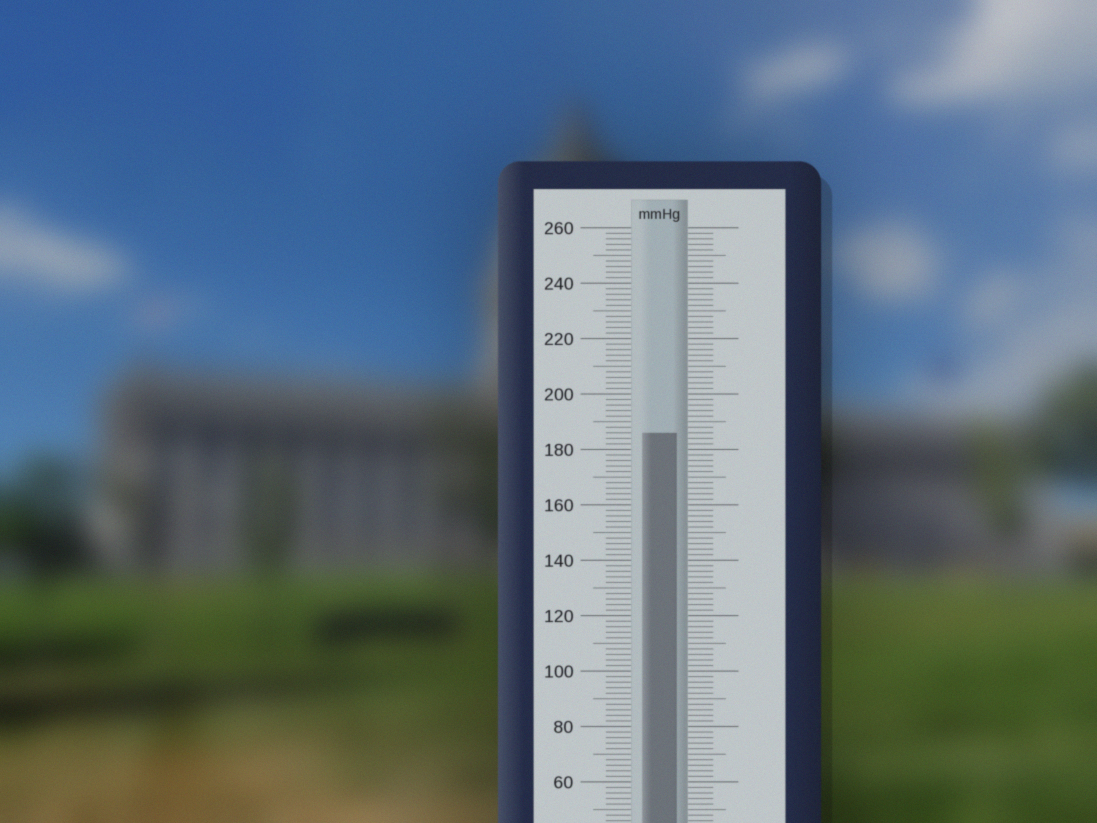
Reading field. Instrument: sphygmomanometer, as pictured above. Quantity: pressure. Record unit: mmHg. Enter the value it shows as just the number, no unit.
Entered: 186
